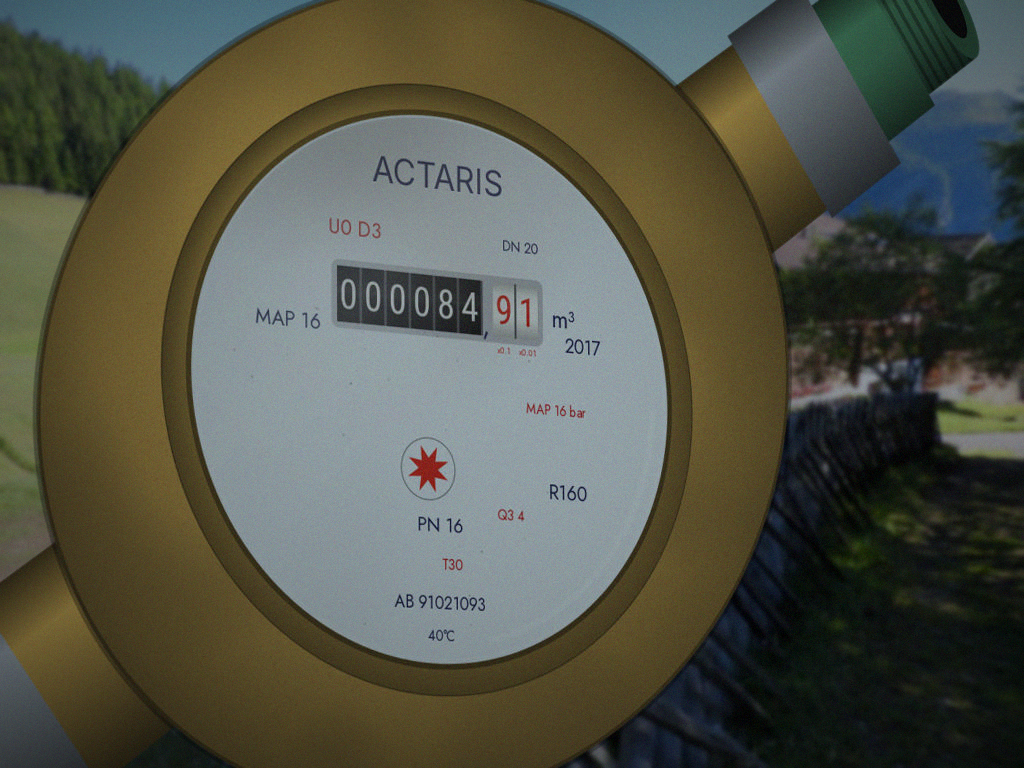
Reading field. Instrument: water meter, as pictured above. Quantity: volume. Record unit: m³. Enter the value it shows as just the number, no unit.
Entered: 84.91
